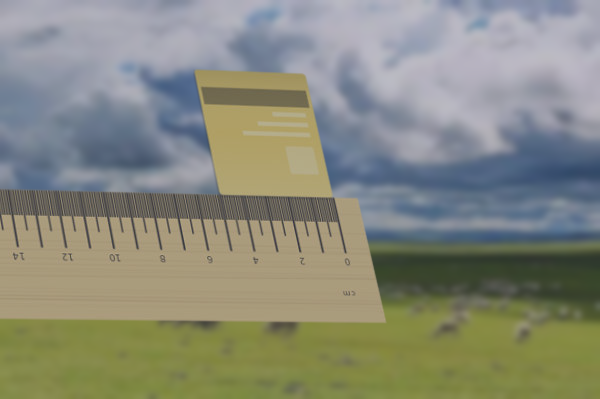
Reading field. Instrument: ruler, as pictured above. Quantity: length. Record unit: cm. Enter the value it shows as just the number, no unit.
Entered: 5
